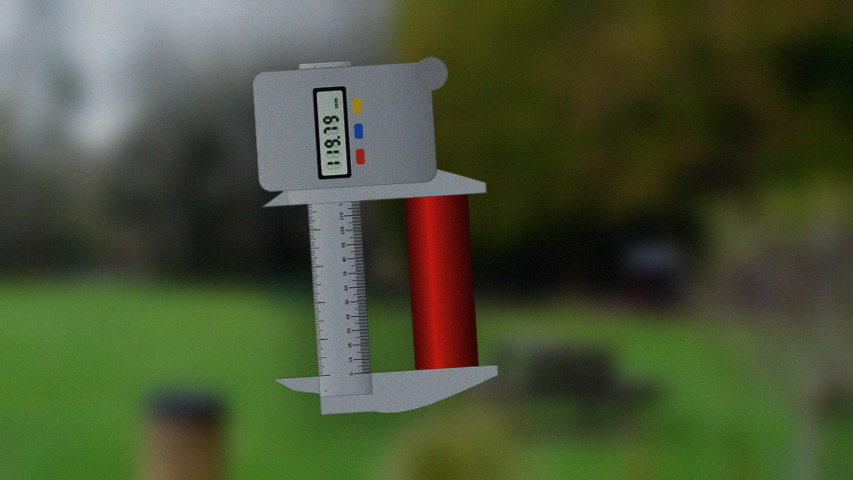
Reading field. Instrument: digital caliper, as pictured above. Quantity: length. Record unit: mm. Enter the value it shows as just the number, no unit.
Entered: 119.79
